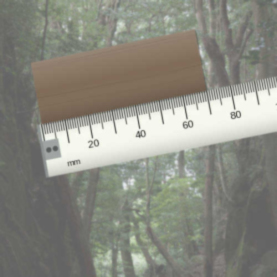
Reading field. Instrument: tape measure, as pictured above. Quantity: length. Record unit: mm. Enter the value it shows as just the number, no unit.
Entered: 70
